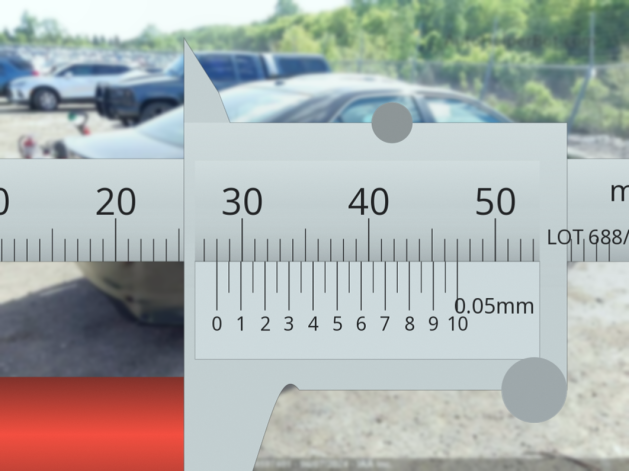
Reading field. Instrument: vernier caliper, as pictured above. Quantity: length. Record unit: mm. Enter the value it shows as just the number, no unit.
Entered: 28.0
